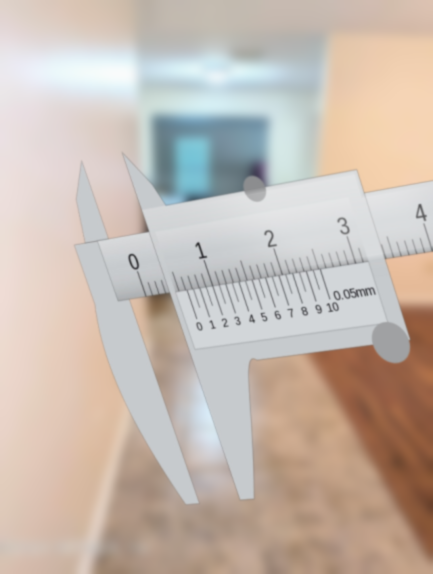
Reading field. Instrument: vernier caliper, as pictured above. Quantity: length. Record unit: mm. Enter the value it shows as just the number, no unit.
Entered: 6.2
